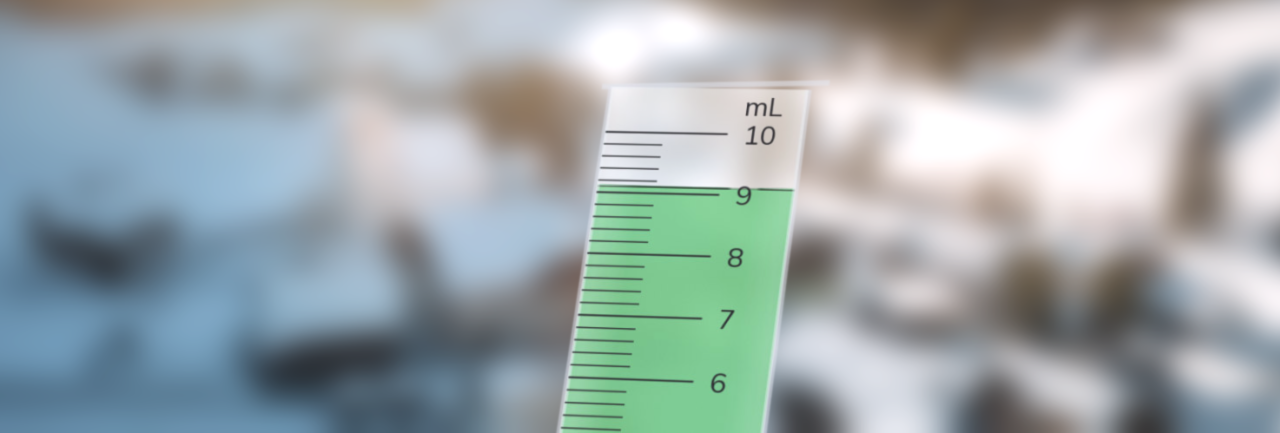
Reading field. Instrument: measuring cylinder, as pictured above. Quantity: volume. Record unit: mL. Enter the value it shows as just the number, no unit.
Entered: 9.1
